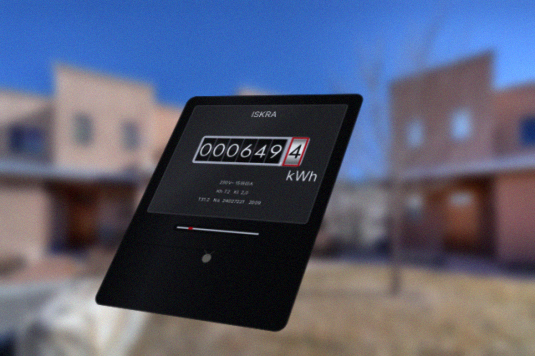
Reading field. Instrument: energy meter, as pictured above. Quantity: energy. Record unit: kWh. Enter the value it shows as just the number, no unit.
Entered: 649.4
